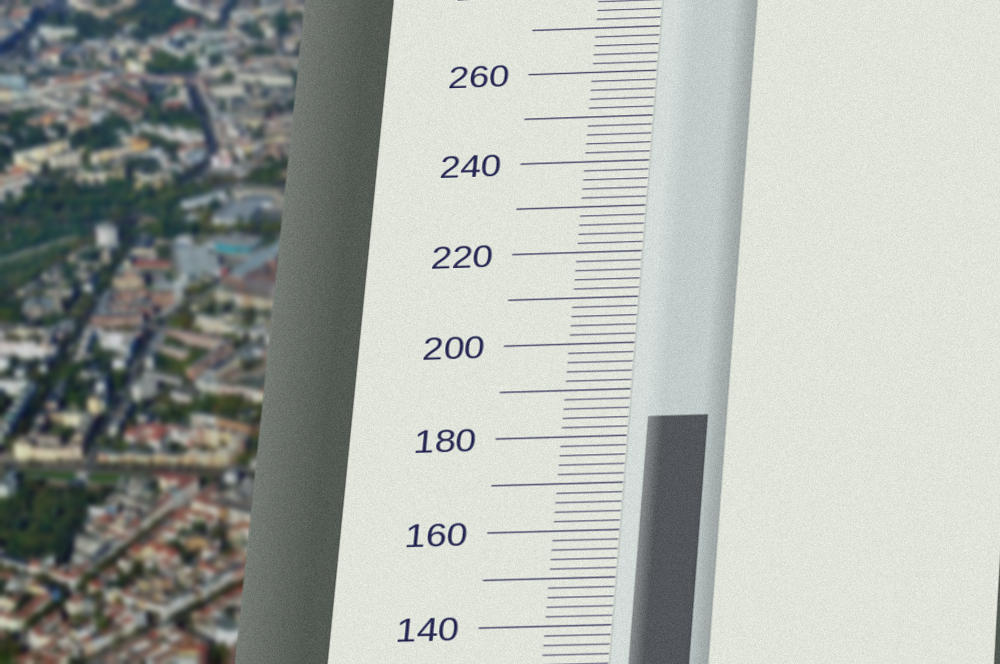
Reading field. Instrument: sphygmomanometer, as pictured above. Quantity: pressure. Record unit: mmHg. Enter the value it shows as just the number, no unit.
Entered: 184
